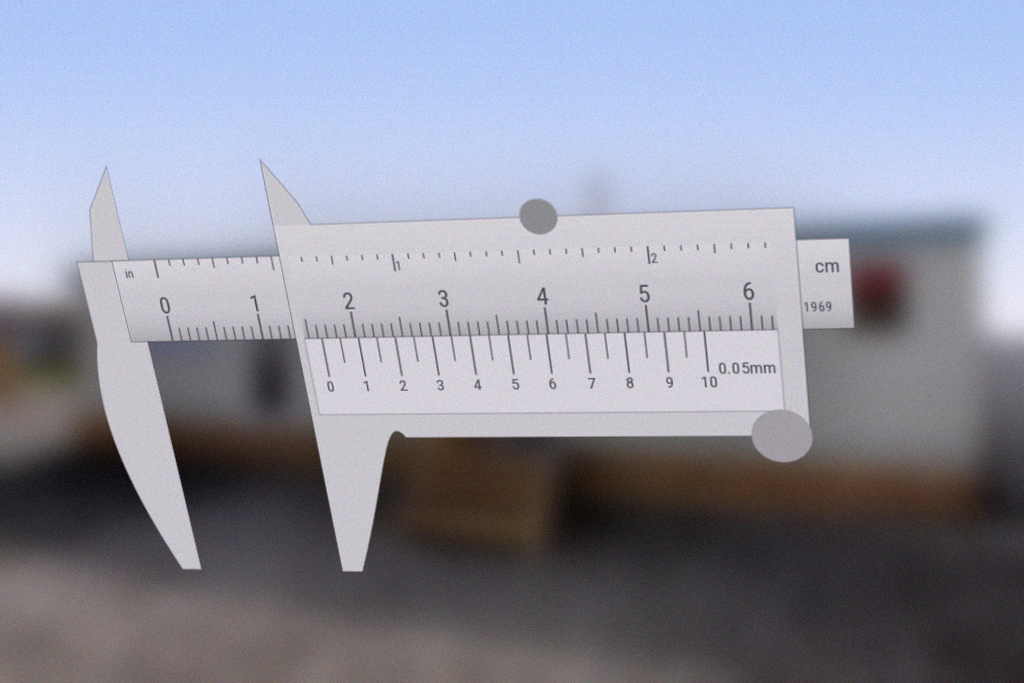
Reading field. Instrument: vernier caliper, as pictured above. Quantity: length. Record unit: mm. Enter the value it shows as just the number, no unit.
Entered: 16.4
